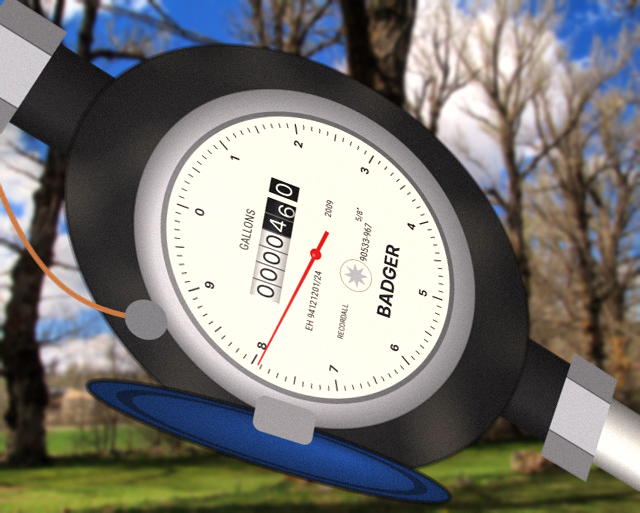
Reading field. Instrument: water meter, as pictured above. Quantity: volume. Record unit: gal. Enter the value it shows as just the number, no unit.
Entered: 457.9
